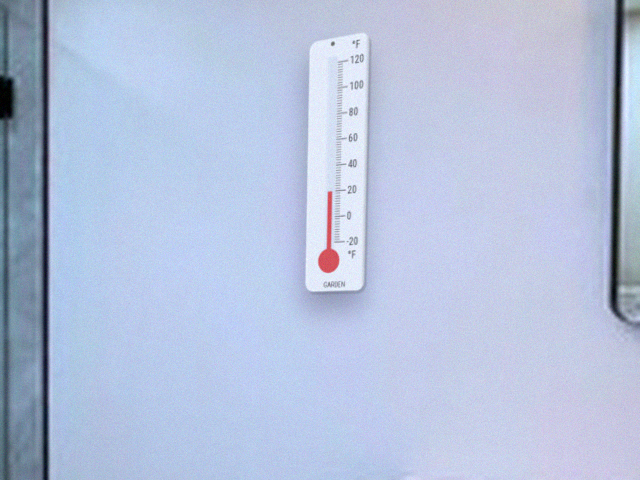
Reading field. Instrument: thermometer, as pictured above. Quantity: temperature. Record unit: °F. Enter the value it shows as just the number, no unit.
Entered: 20
